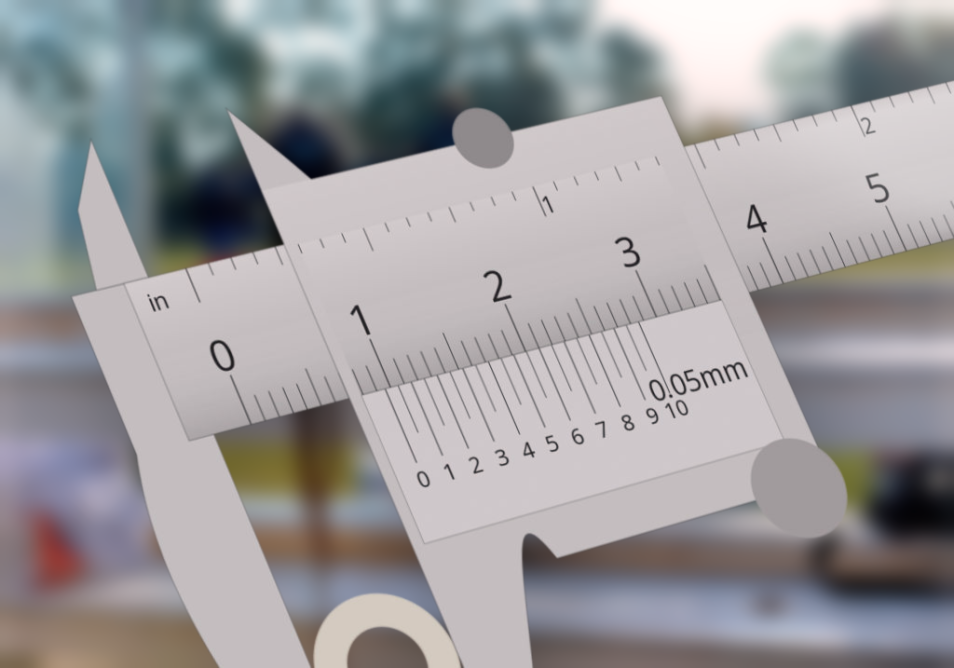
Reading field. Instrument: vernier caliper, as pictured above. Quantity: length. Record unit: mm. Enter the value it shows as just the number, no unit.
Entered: 9.6
